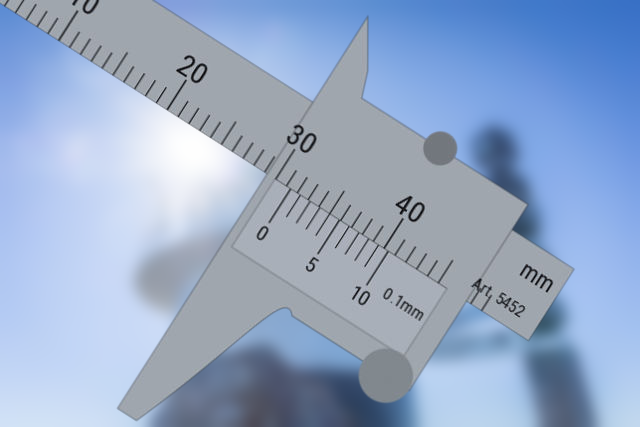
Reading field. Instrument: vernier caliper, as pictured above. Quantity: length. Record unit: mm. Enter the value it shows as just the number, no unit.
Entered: 31.4
